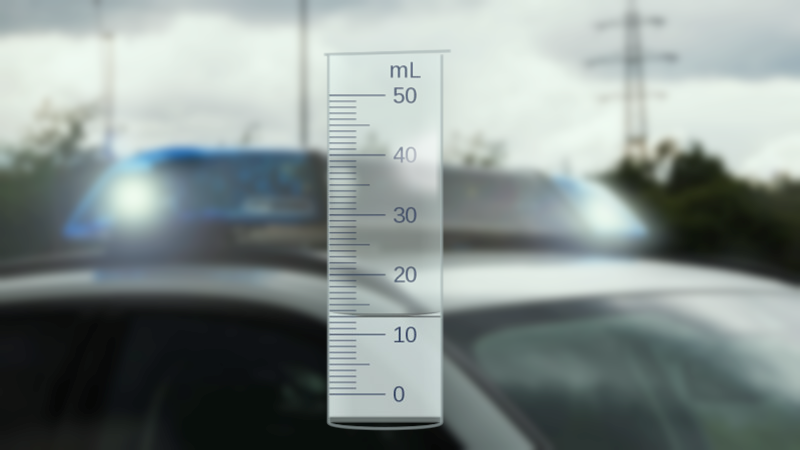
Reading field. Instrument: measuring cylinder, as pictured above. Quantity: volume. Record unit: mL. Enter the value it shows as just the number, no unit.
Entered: 13
